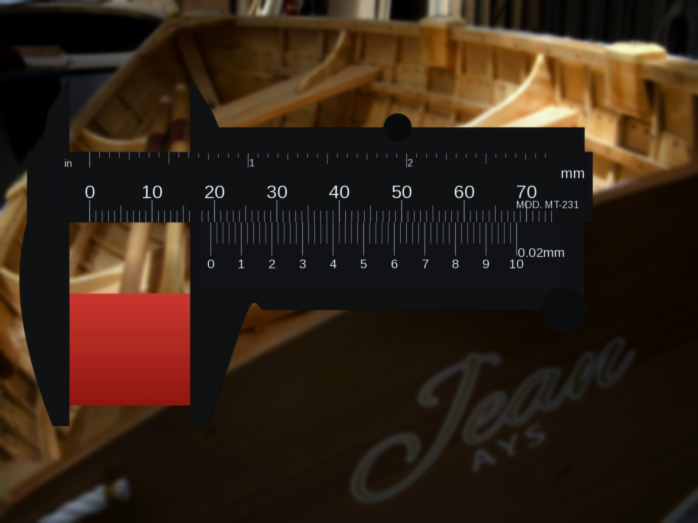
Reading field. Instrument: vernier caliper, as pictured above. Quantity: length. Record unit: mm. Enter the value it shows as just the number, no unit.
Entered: 19.4
